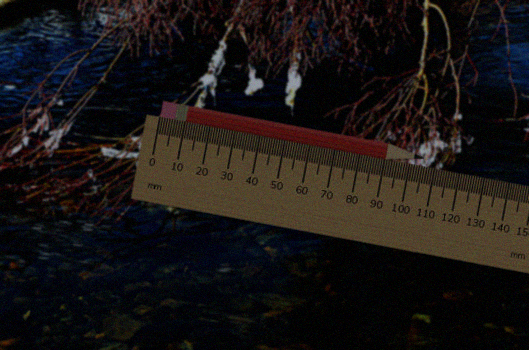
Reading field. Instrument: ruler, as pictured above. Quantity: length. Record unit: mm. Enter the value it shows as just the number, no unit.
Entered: 105
